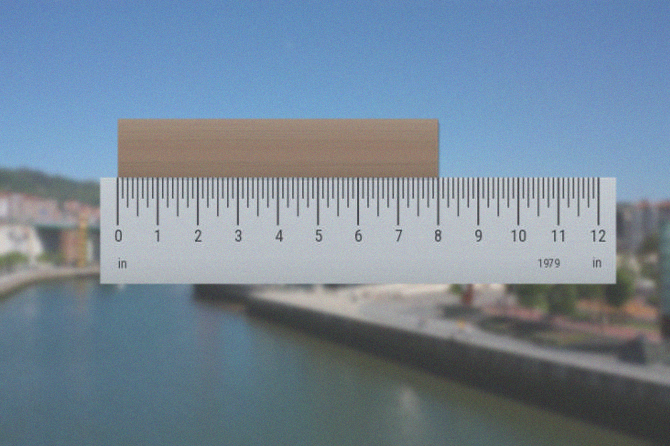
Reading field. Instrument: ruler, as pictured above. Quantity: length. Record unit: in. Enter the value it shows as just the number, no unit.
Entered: 8
